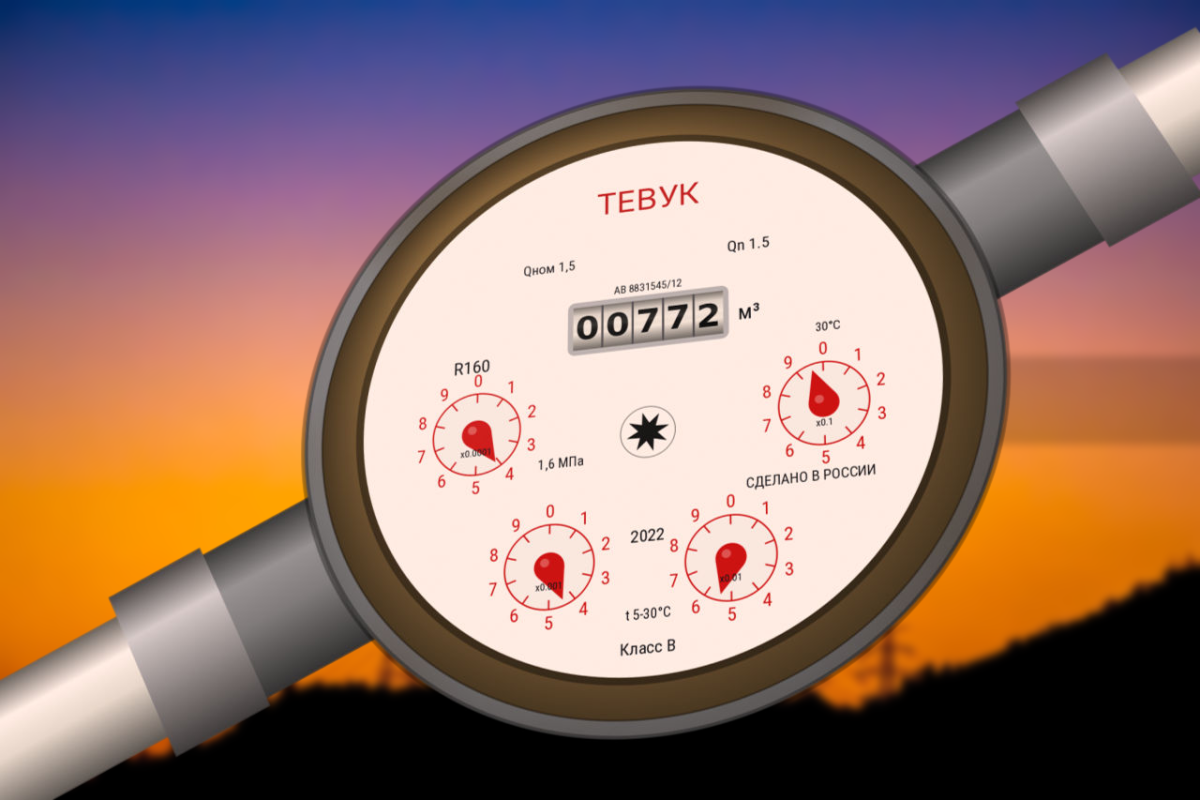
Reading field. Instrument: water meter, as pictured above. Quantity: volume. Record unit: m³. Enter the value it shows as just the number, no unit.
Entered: 771.9544
